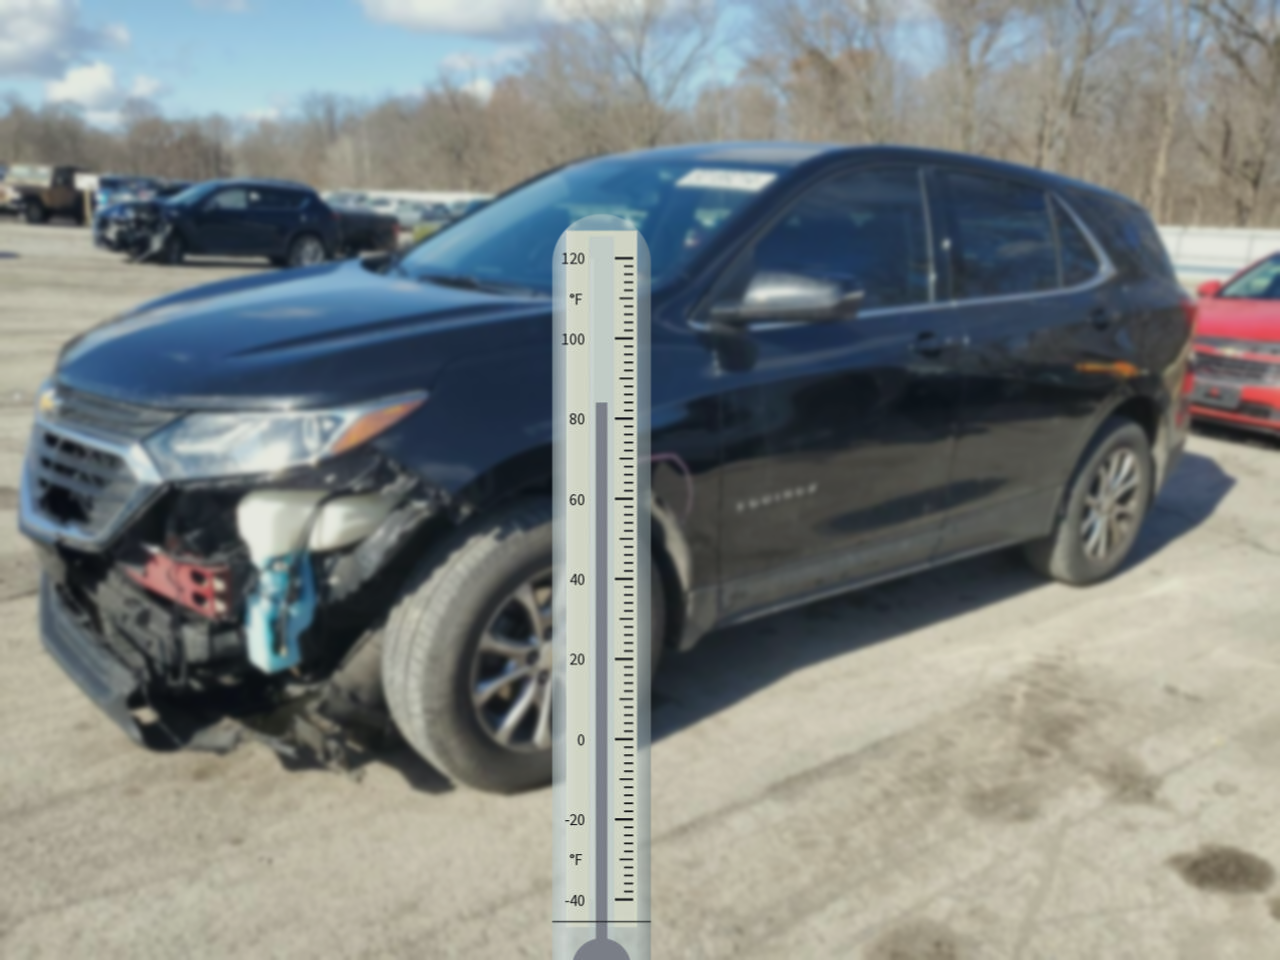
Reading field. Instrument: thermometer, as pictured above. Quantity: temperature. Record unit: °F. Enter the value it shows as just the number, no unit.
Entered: 84
